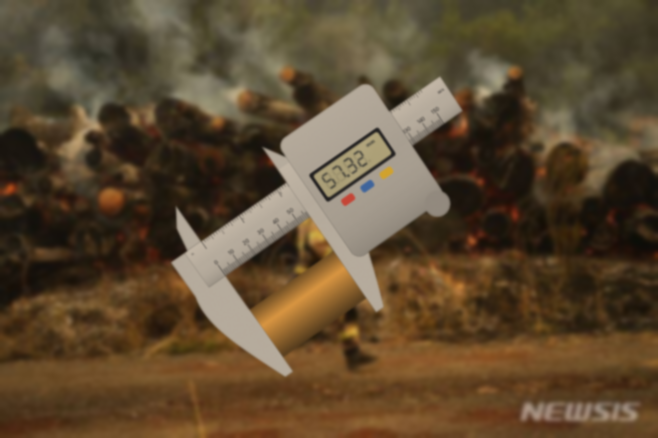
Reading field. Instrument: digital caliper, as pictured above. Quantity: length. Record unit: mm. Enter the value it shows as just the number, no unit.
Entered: 57.32
